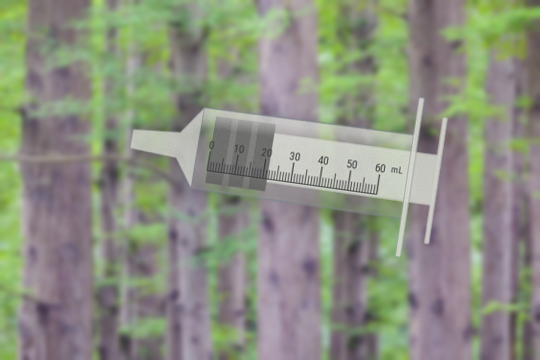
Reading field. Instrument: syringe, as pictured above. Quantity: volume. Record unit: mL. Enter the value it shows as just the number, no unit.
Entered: 0
